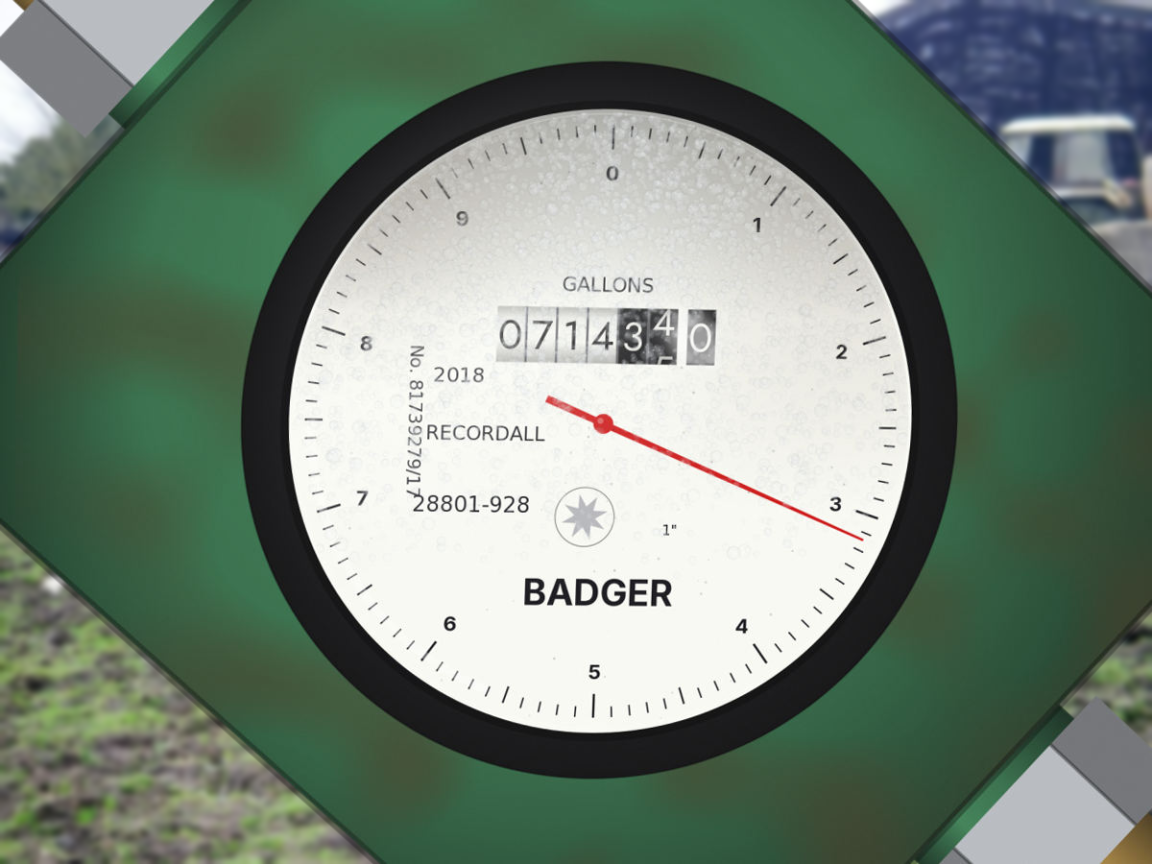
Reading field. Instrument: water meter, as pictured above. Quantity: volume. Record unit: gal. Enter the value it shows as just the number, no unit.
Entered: 714343.1
